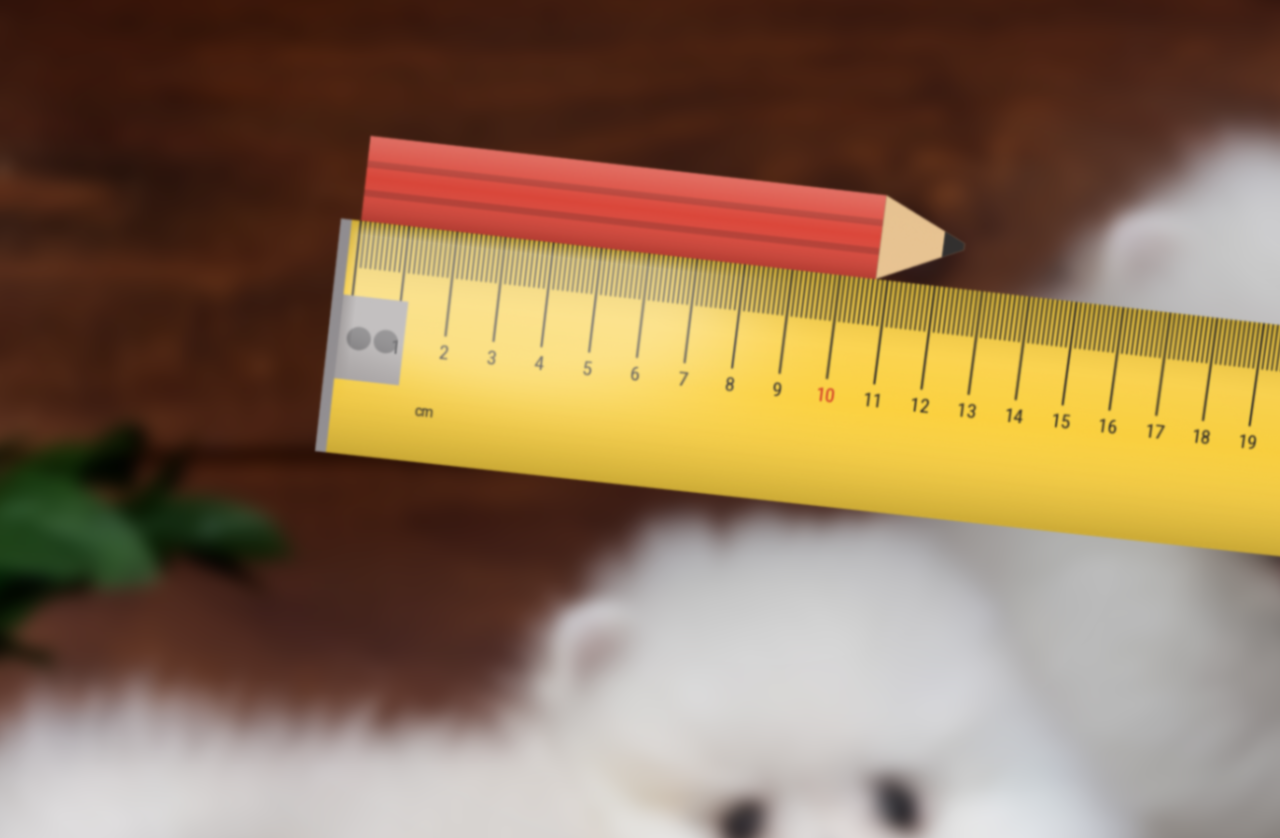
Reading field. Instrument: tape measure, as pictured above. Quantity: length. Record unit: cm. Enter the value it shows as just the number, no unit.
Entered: 12.5
